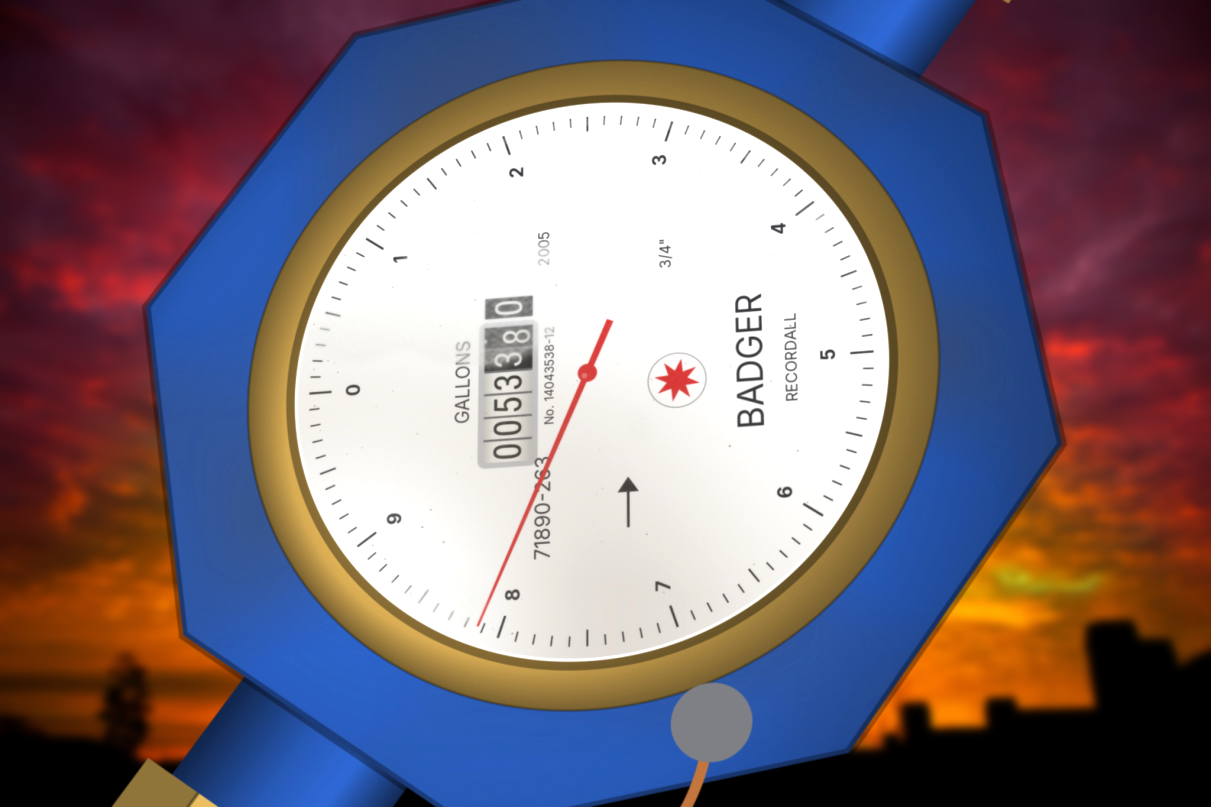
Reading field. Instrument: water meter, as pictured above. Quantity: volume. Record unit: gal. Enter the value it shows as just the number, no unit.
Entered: 53378.1
